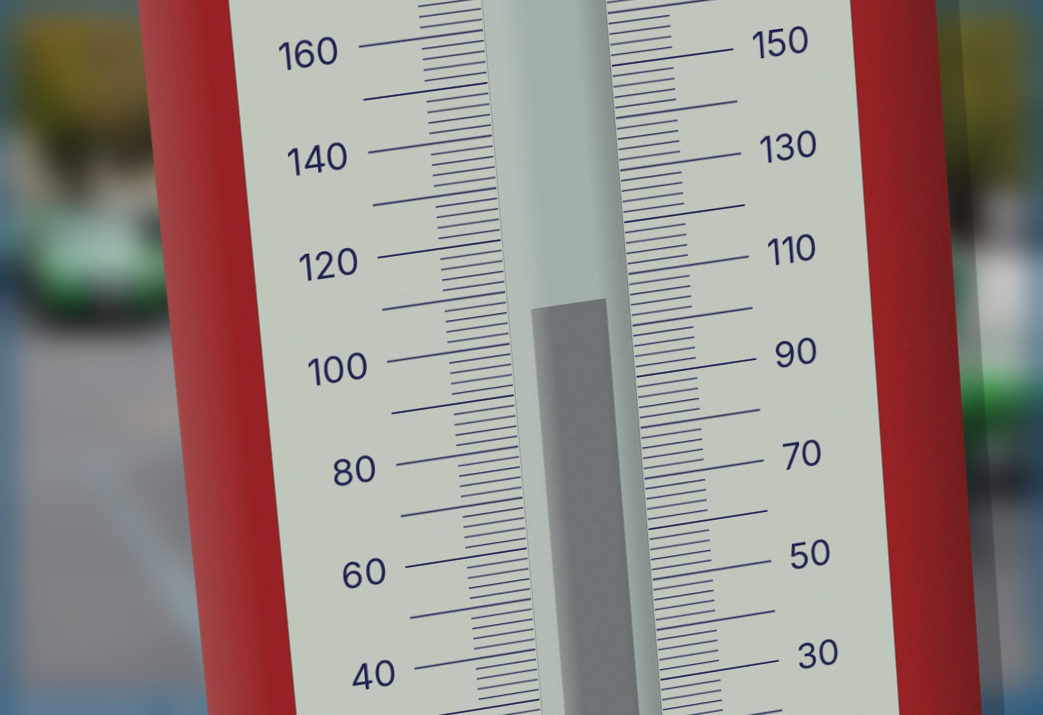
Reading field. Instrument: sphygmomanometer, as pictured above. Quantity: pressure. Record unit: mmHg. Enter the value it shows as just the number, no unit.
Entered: 106
